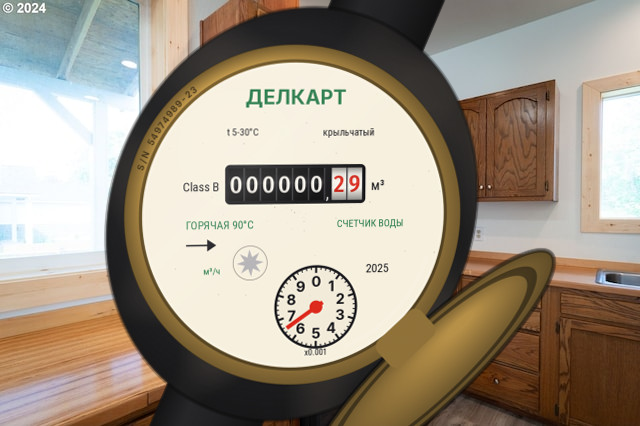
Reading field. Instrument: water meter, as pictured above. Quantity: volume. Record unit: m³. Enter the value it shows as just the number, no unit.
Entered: 0.296
